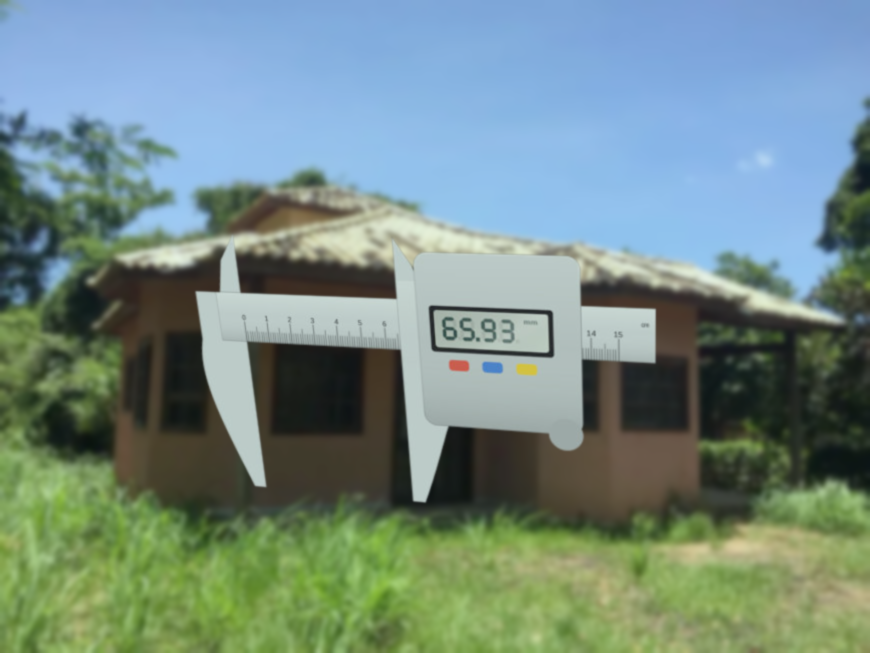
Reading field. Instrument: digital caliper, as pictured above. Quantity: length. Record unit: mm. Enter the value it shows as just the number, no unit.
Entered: 65.93
